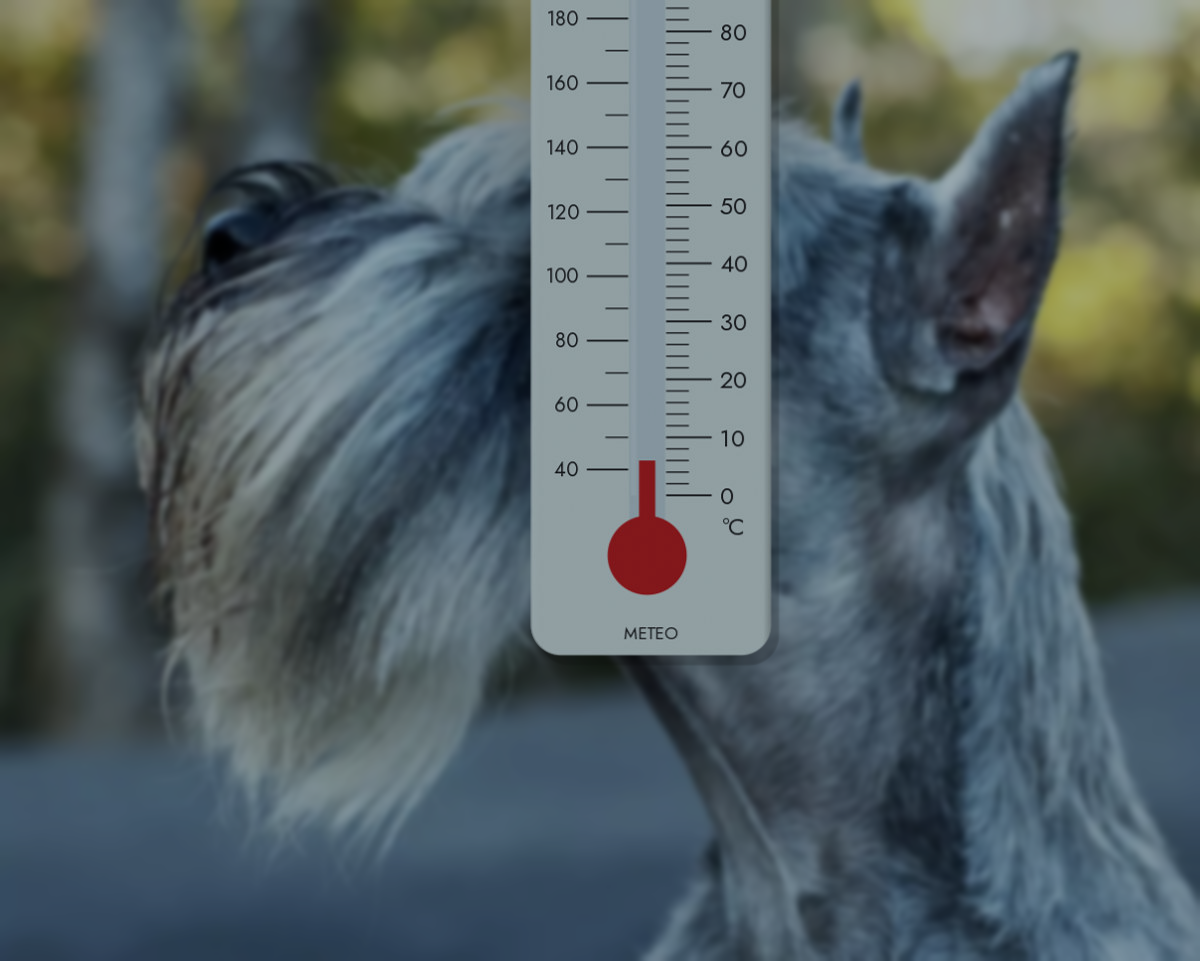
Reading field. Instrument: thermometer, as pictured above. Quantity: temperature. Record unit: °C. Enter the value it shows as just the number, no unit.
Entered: 6
